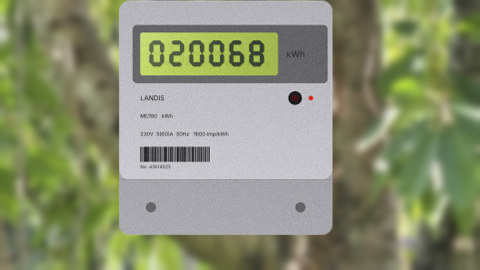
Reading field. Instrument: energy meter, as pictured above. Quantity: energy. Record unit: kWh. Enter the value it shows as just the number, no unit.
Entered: 20068
